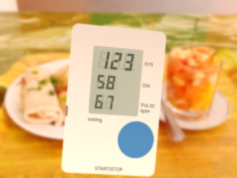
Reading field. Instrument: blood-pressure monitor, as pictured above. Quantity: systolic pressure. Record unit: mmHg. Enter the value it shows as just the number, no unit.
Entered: 123
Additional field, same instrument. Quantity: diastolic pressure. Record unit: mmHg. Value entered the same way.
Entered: 58
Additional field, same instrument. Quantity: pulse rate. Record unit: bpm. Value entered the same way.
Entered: 67
